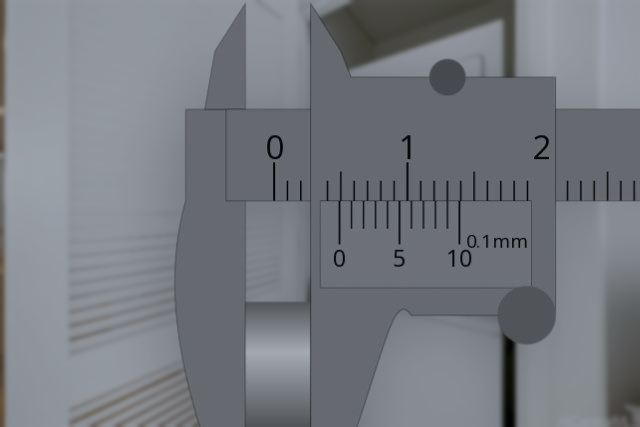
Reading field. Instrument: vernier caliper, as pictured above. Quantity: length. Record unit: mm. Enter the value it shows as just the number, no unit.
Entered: 4.9
